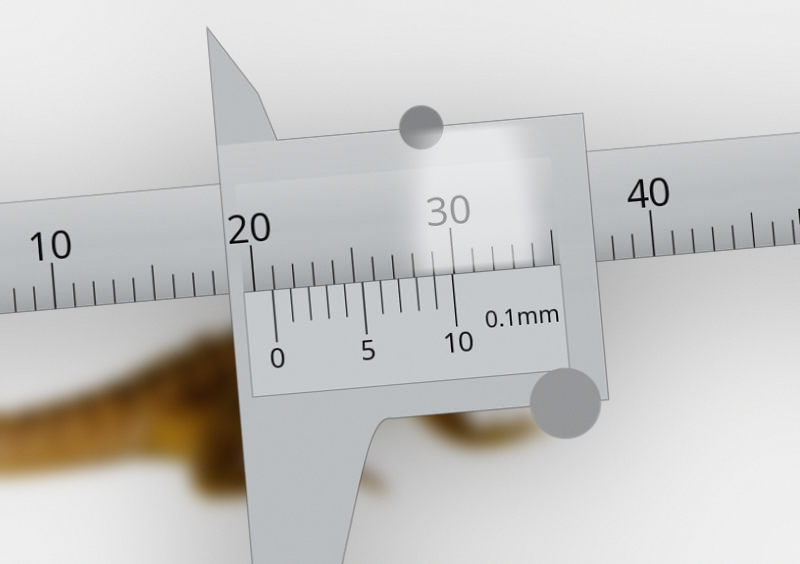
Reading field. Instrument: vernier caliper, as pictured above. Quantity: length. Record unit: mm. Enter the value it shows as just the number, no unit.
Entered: 20.9
